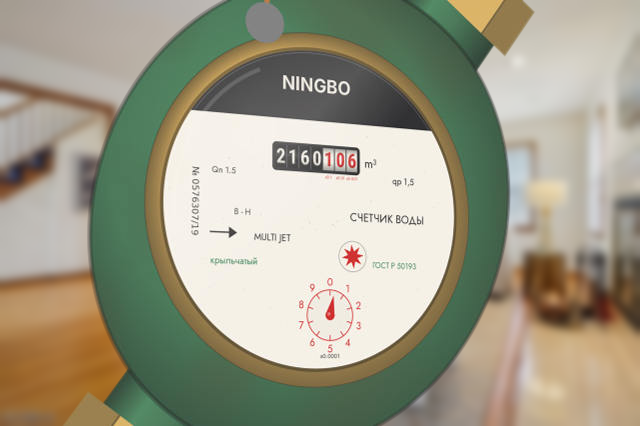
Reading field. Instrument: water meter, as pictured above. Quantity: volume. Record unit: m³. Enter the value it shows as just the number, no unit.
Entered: 2160.1060
